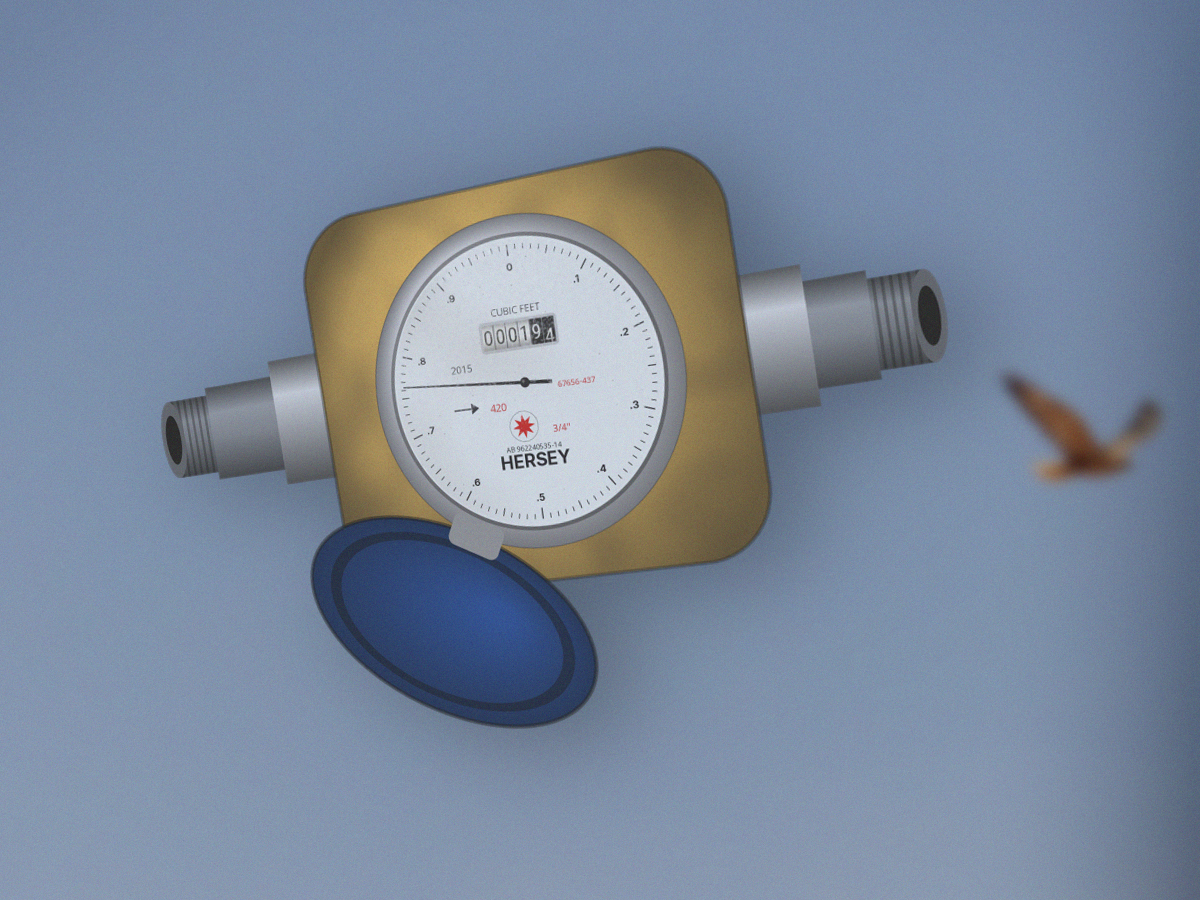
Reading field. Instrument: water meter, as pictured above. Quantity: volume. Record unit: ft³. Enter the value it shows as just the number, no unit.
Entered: 193.76
